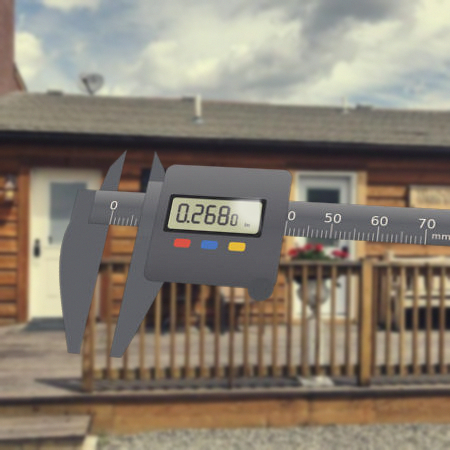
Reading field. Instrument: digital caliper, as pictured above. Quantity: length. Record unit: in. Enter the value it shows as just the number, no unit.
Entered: 0.2680
